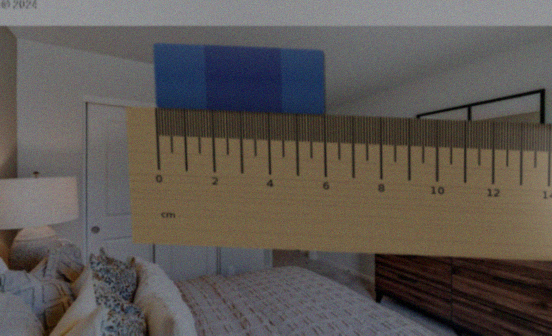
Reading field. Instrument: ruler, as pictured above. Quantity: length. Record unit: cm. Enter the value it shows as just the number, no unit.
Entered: 6
